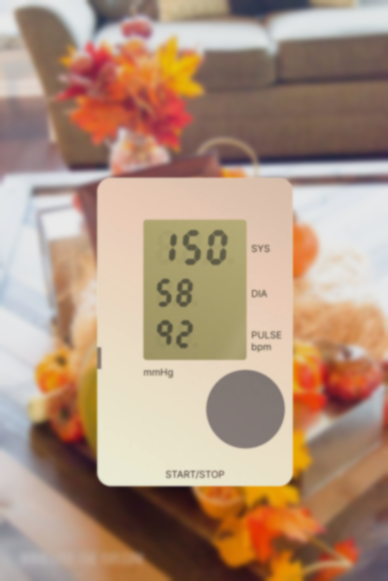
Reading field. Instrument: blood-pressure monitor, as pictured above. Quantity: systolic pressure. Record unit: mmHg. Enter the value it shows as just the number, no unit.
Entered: 150
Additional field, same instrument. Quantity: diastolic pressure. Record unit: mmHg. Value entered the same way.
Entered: 58
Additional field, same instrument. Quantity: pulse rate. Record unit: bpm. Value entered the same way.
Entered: 92
